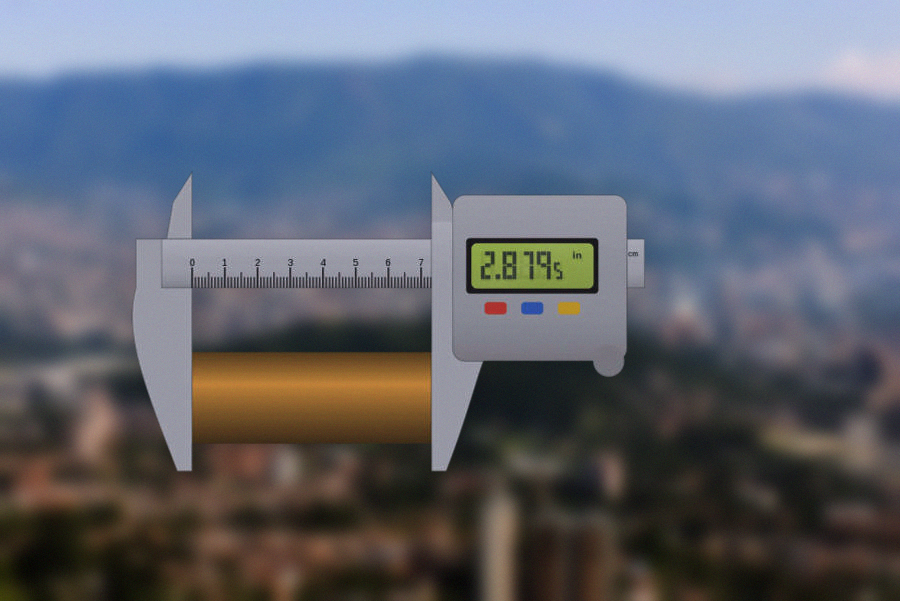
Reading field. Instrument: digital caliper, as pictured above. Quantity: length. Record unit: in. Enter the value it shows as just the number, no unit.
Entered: 2.8795
